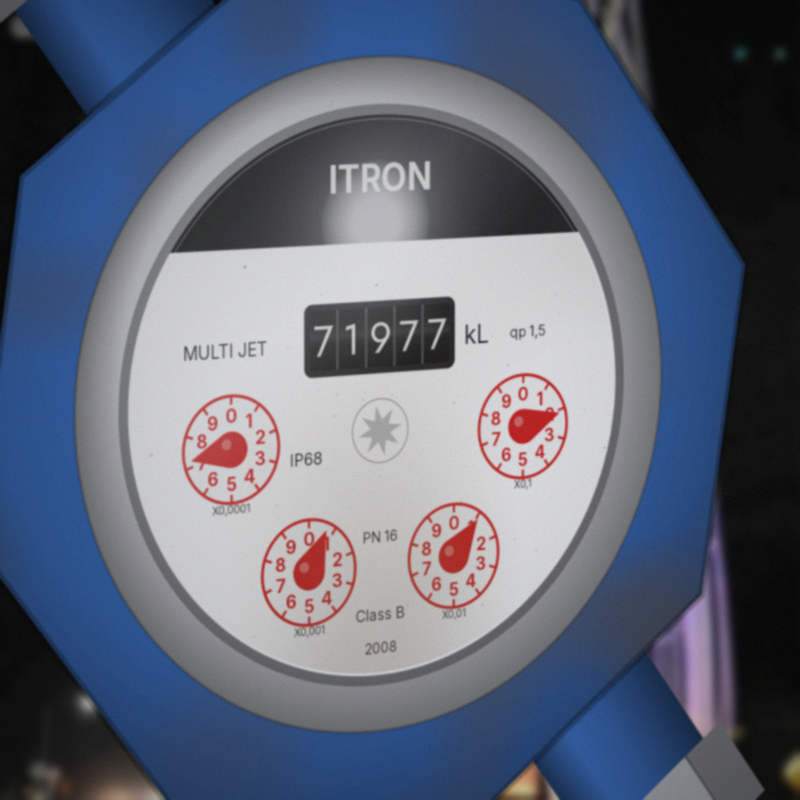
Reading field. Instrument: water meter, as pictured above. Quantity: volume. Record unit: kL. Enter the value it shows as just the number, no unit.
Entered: 71977.2107
